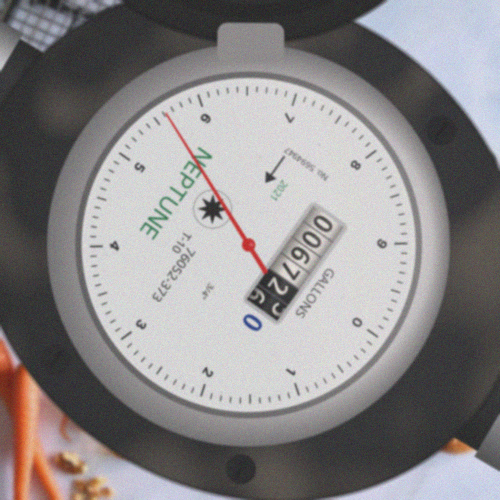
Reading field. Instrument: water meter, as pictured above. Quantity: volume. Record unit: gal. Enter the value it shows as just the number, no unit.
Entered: 67255.6
